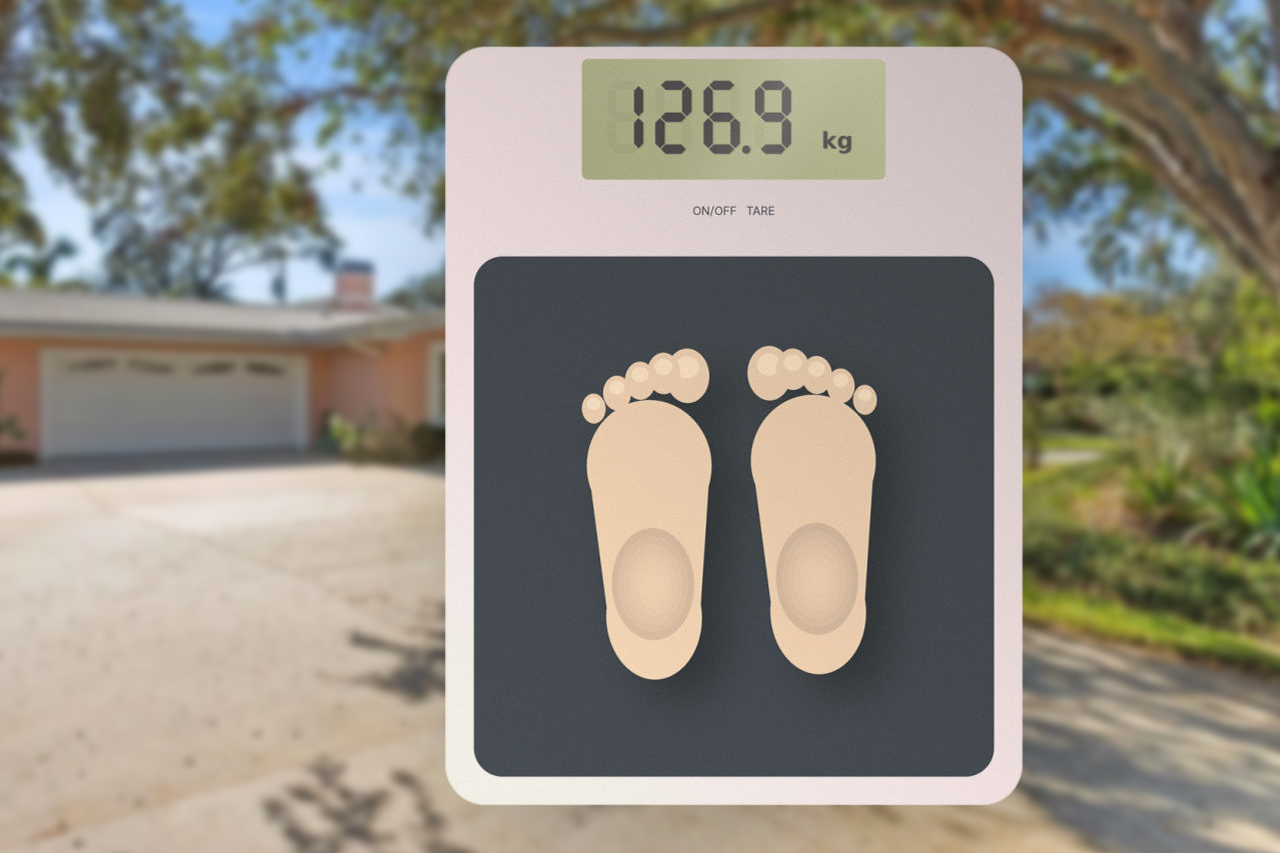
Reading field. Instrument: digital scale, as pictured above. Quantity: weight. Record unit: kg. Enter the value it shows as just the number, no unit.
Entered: 126.9
